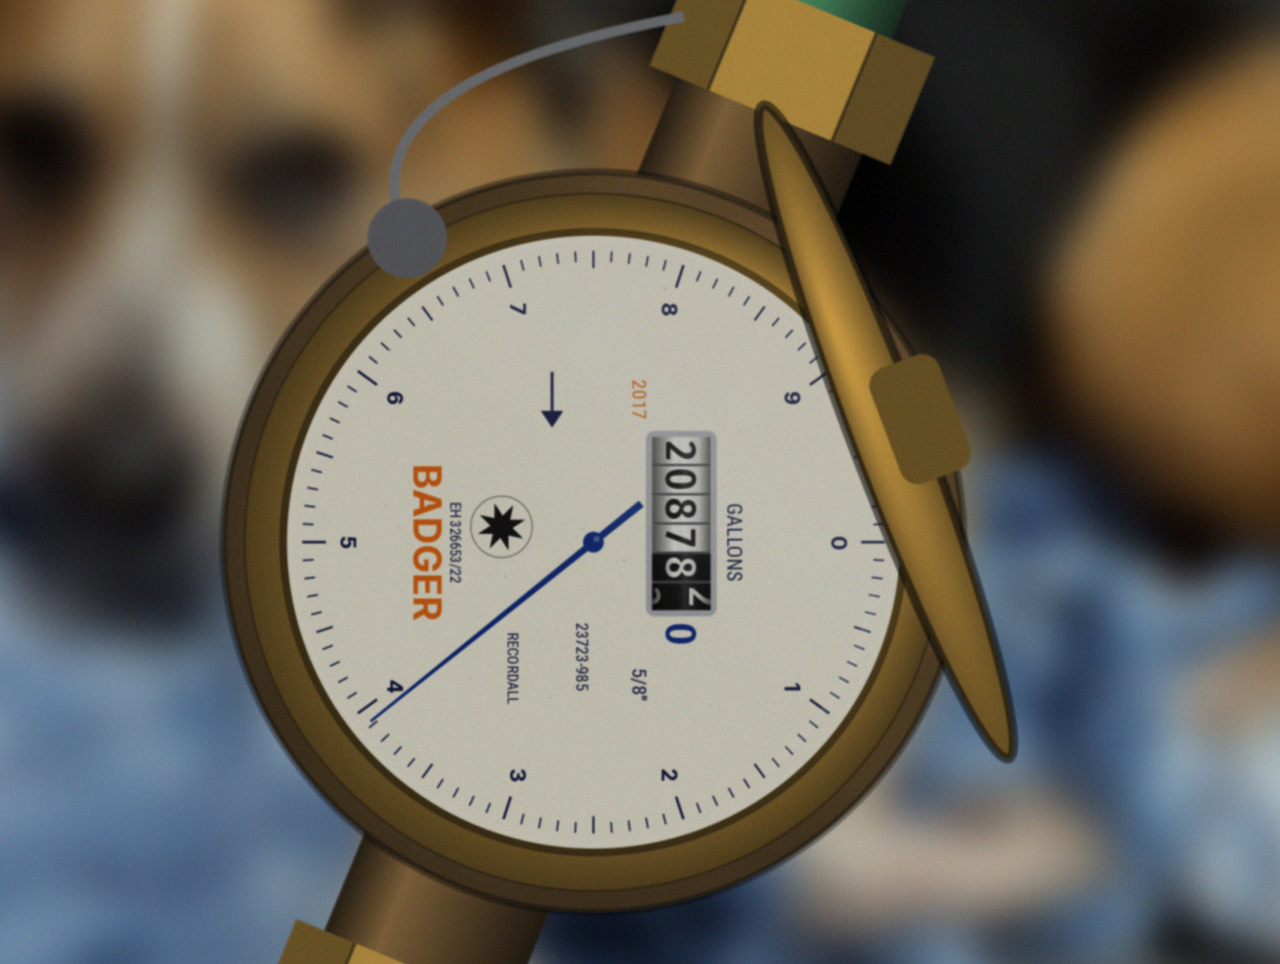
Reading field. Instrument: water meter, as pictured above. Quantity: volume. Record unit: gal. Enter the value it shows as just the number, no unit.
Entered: 2087823.9
